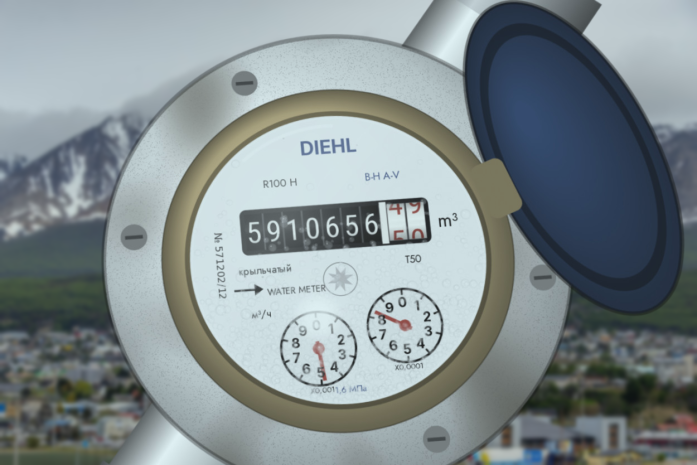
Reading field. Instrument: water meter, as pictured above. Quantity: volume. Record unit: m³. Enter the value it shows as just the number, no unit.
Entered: 5910656.4948
